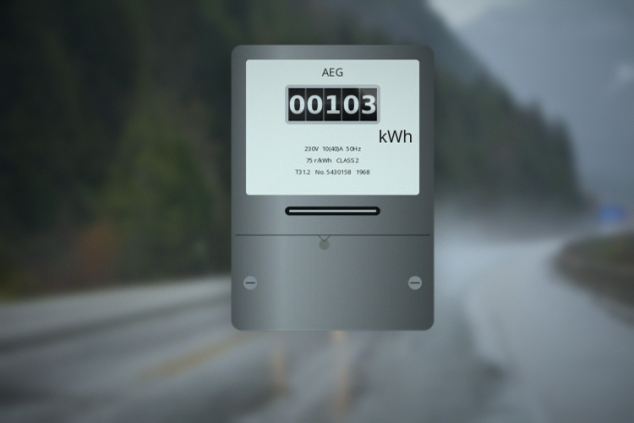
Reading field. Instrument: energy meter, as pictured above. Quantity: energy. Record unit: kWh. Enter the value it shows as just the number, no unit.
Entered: 103
